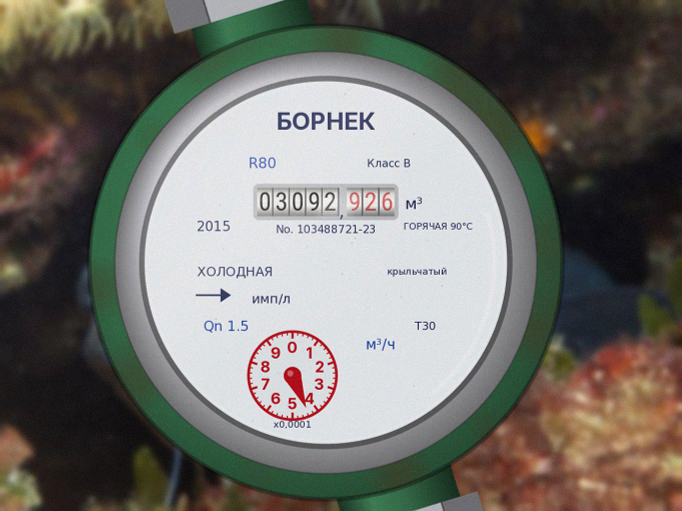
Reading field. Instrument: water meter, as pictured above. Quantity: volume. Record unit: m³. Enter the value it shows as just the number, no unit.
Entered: 3092.9264
